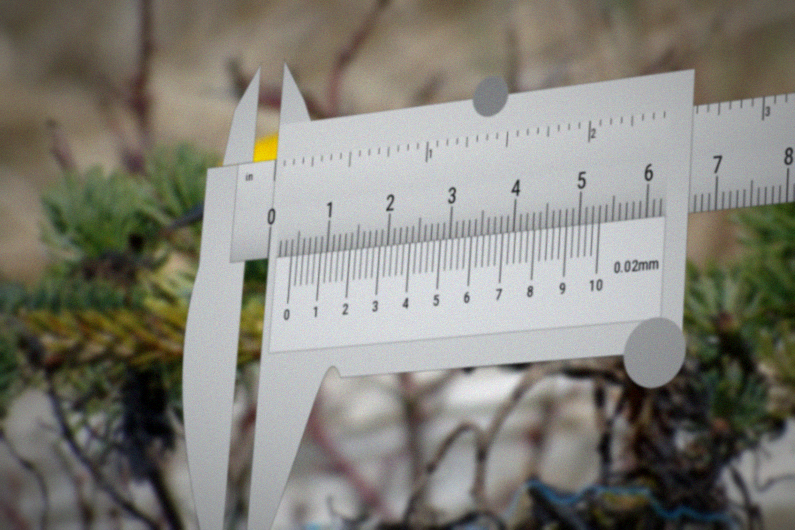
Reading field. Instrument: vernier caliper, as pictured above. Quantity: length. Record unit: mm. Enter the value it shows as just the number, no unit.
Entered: 4.0
